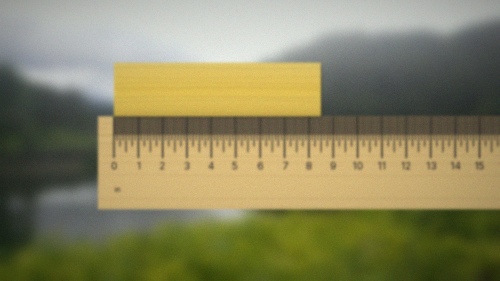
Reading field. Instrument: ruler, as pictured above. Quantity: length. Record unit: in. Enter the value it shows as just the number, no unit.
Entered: 8.5
